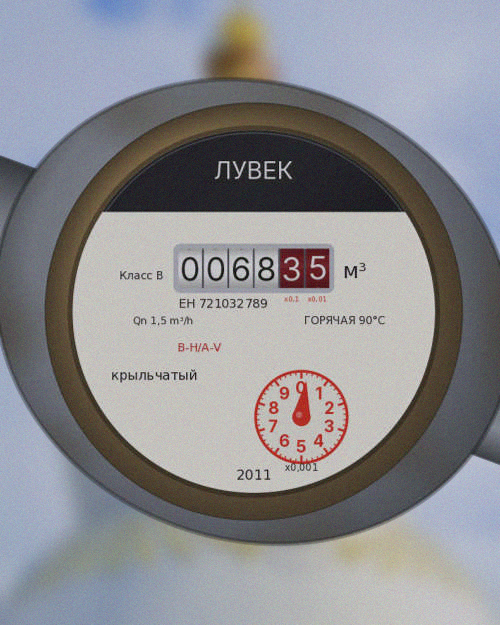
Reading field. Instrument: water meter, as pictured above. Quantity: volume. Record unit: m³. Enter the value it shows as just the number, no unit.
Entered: 68.350
